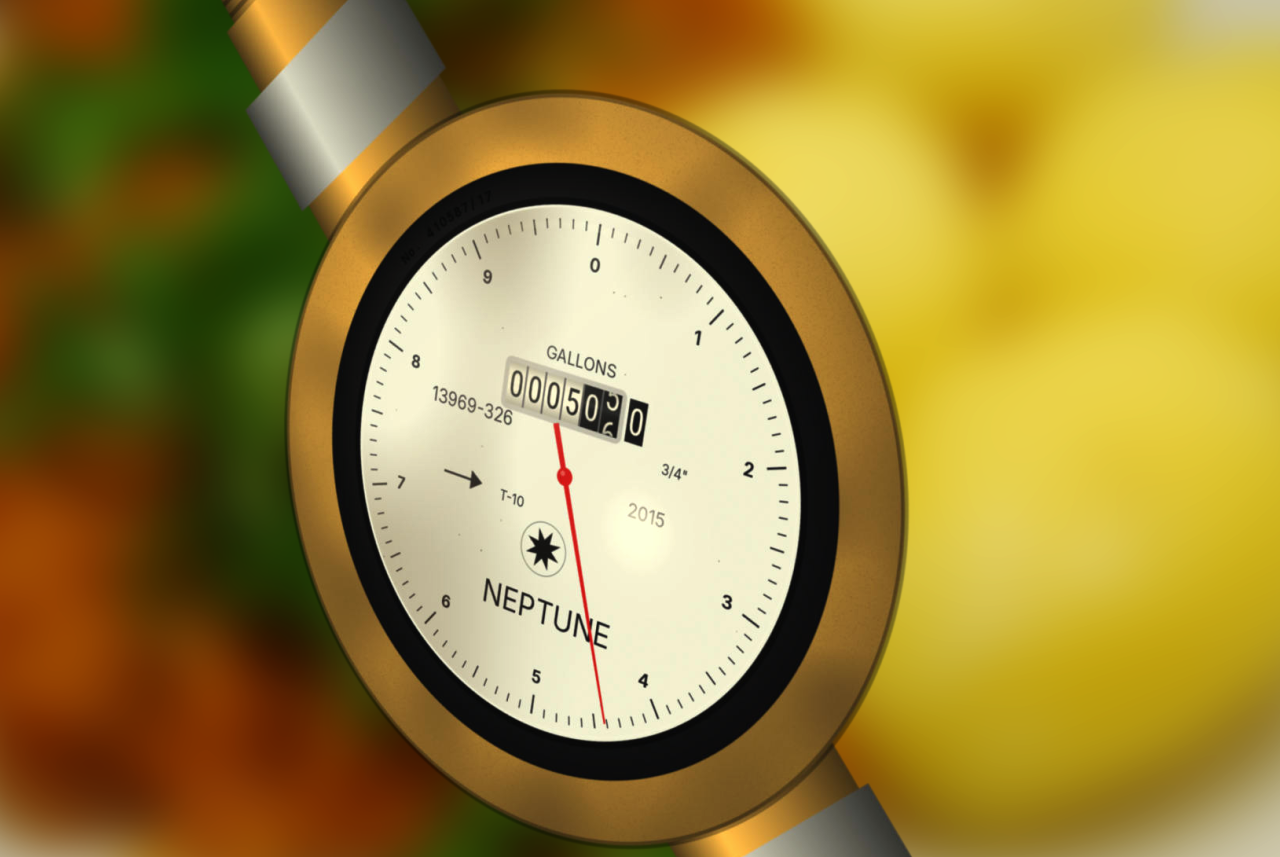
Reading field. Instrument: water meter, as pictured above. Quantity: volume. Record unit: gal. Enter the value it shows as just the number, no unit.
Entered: 5054.4
